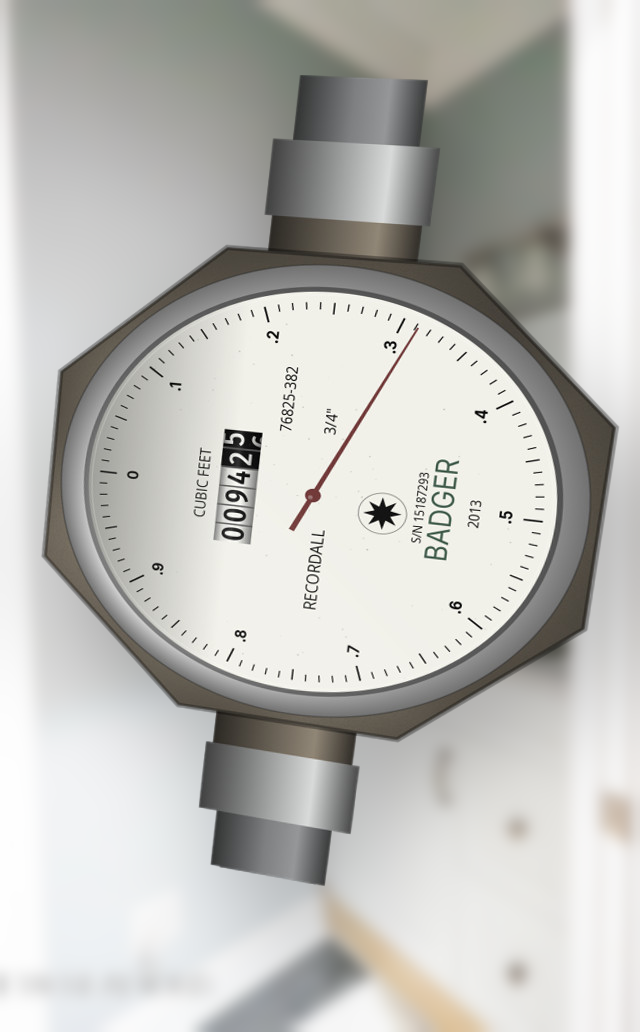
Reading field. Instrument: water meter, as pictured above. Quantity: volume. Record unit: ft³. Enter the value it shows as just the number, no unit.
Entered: 9425.31
